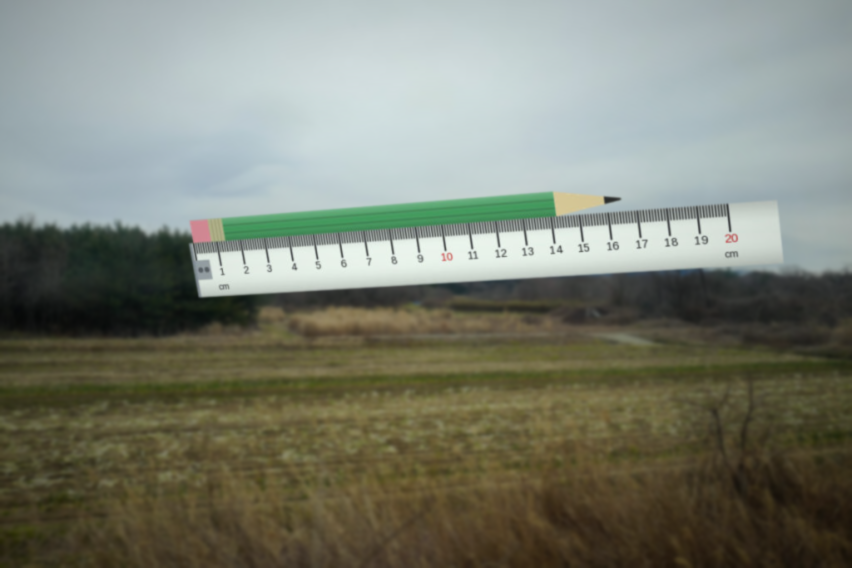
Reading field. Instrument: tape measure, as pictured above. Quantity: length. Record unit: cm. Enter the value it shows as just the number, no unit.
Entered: 16.5
